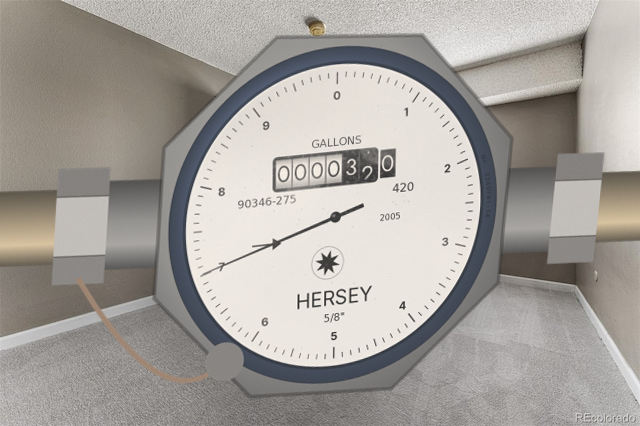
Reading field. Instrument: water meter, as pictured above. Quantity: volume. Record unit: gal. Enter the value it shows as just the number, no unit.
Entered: 317.0
